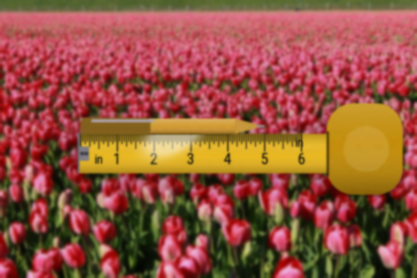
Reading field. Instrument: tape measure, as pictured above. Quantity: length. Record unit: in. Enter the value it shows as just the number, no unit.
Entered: 5
